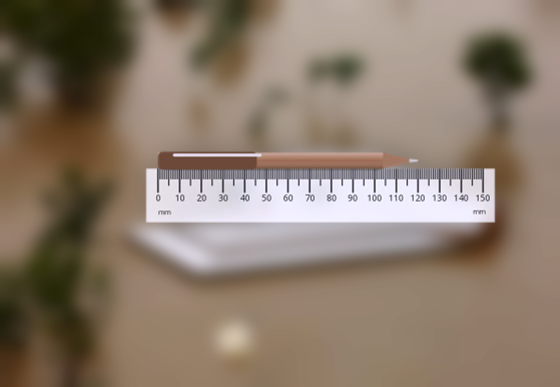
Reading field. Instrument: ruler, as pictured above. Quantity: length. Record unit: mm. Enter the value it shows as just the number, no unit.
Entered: 120
